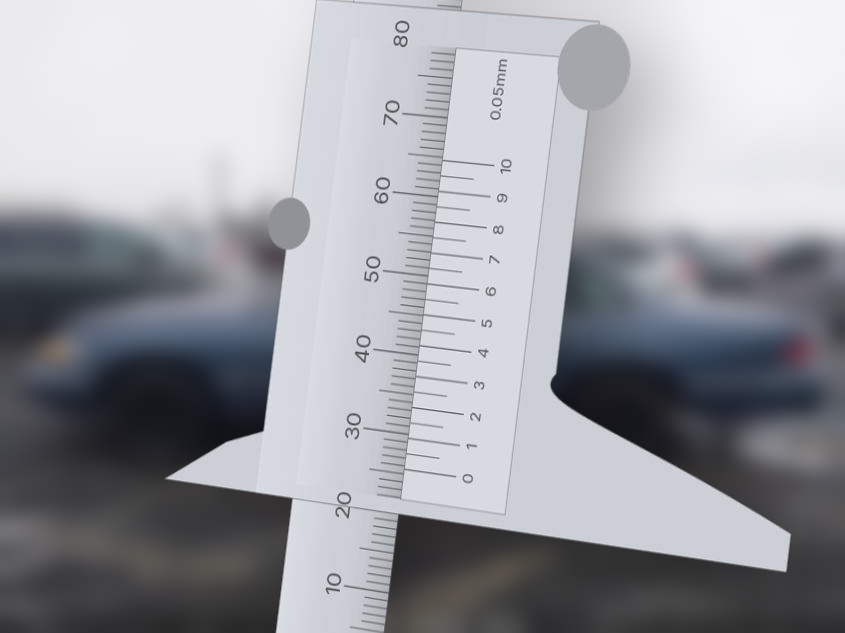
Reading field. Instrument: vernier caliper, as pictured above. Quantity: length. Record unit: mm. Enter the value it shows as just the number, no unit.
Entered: 25.6
